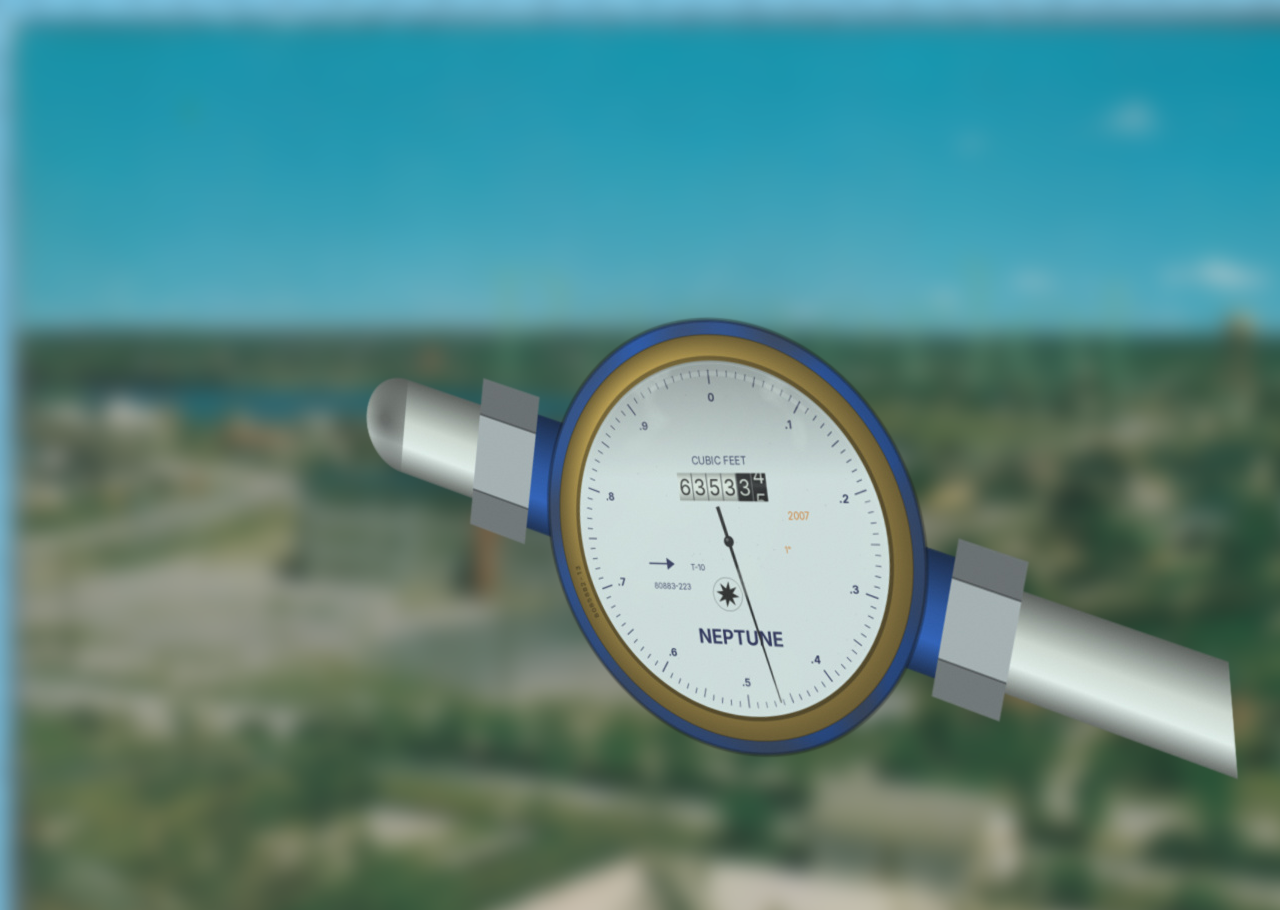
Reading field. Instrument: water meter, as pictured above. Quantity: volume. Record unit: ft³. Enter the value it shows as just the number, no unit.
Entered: 635334.46
